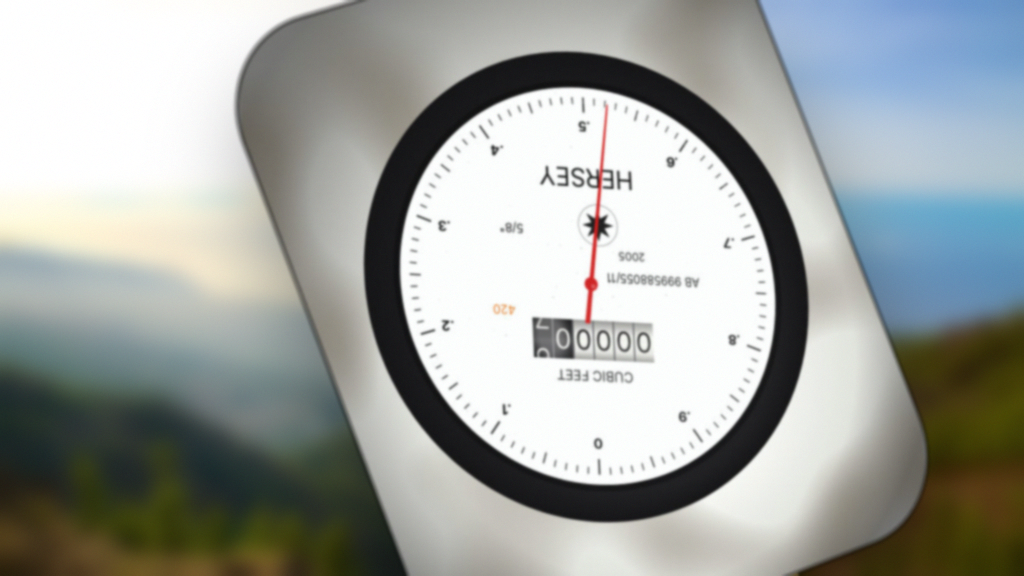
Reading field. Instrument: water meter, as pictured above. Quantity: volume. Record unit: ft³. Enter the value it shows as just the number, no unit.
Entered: 6.52
